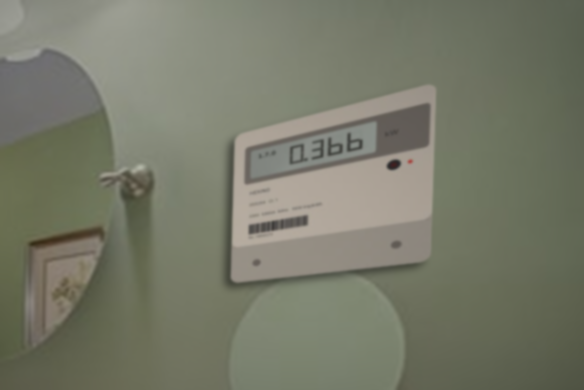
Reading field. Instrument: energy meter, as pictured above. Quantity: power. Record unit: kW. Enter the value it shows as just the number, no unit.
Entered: 0.366
